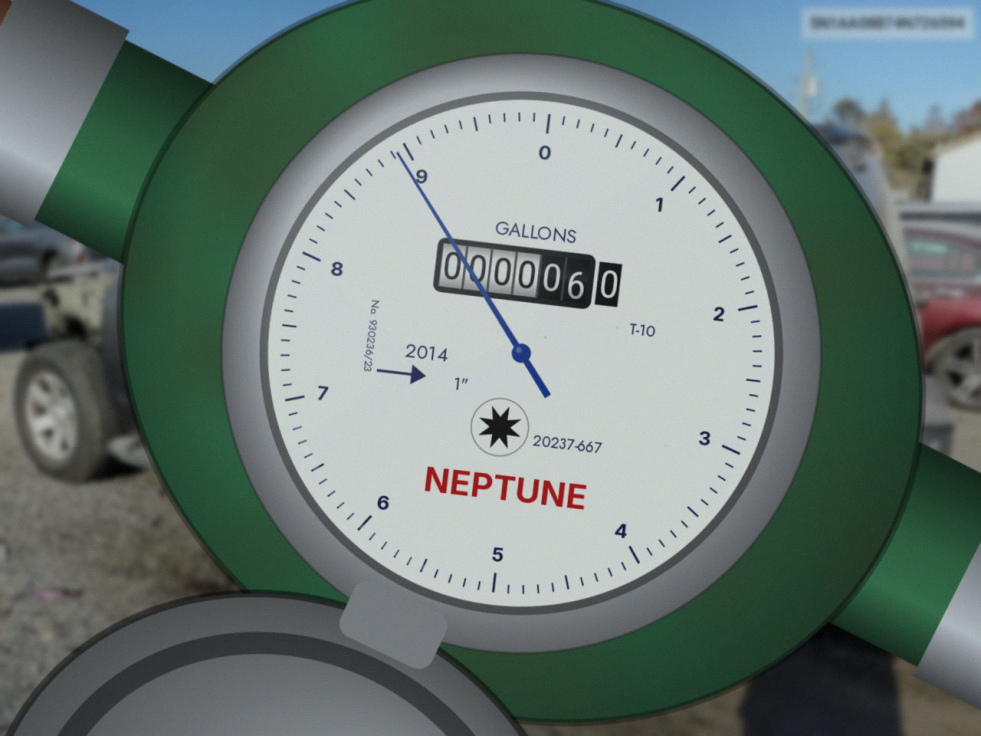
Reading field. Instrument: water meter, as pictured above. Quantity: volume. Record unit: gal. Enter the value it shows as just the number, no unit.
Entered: 58.9
